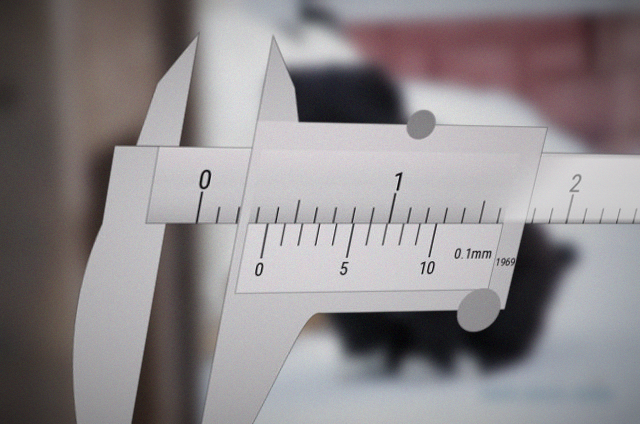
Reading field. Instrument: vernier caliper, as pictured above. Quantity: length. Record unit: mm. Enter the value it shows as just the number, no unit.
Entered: 3.6
